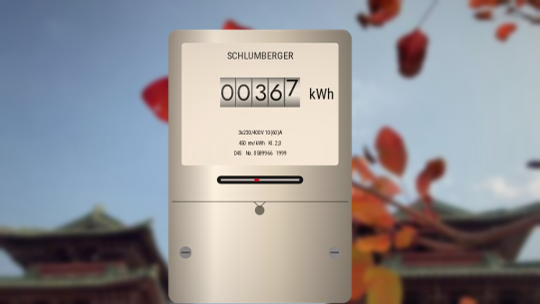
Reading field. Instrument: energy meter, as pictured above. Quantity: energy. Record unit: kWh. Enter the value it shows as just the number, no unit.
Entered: 367
